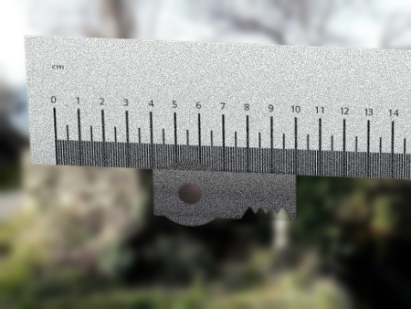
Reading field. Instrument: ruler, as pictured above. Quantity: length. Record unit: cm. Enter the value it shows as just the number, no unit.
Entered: 6
